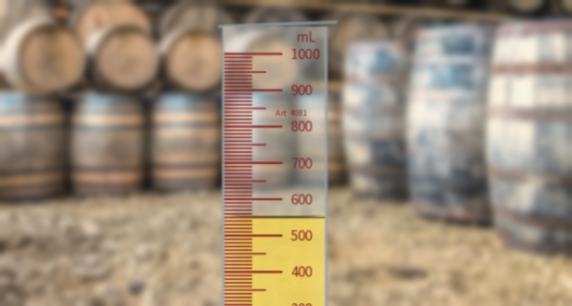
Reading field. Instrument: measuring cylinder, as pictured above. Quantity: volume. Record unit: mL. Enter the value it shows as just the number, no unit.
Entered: 550
